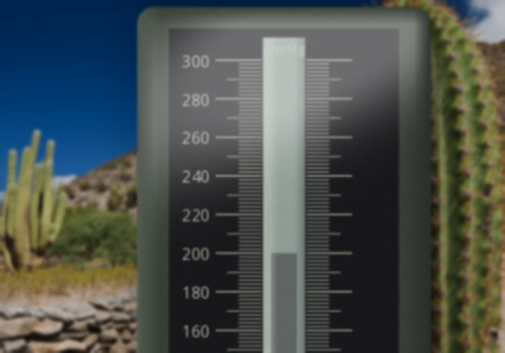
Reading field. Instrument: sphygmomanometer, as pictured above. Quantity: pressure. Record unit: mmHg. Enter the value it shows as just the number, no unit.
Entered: 200
